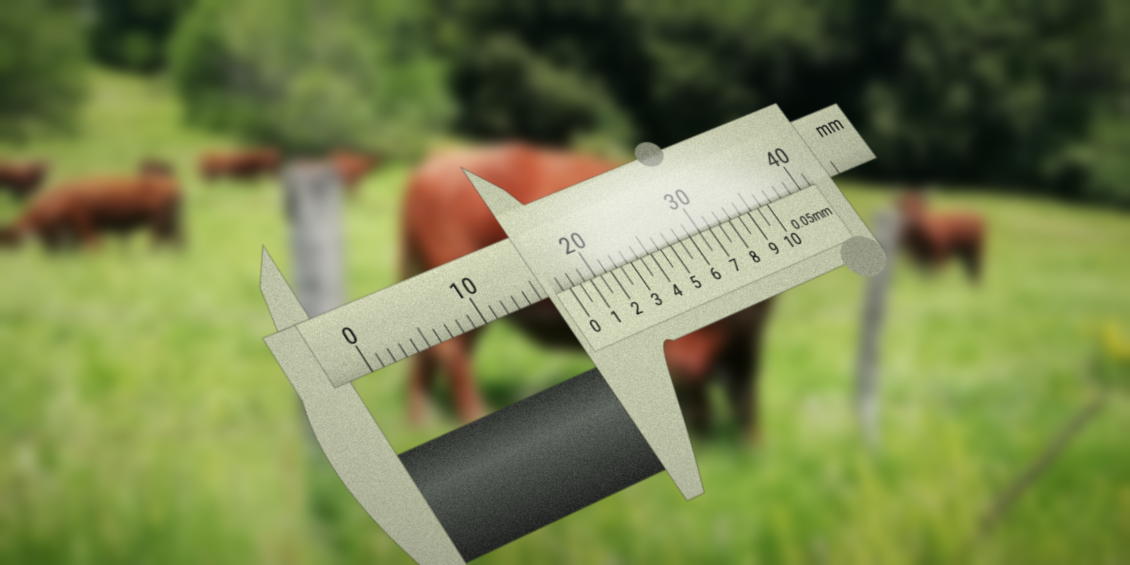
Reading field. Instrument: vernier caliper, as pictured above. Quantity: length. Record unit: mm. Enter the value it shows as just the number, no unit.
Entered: 17.6
